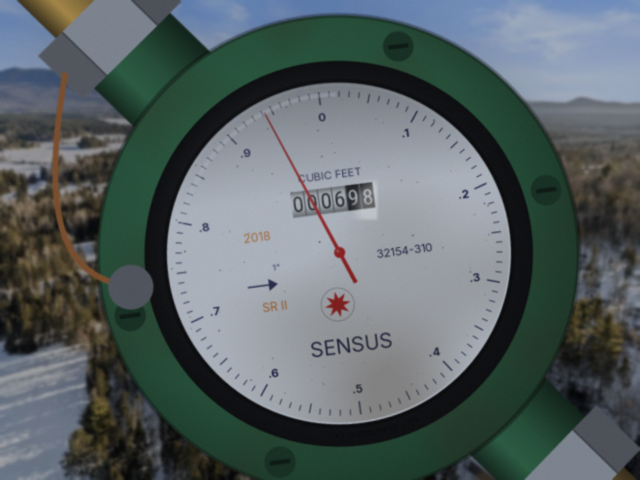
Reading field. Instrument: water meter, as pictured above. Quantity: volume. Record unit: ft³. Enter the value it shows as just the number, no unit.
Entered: 697.94
